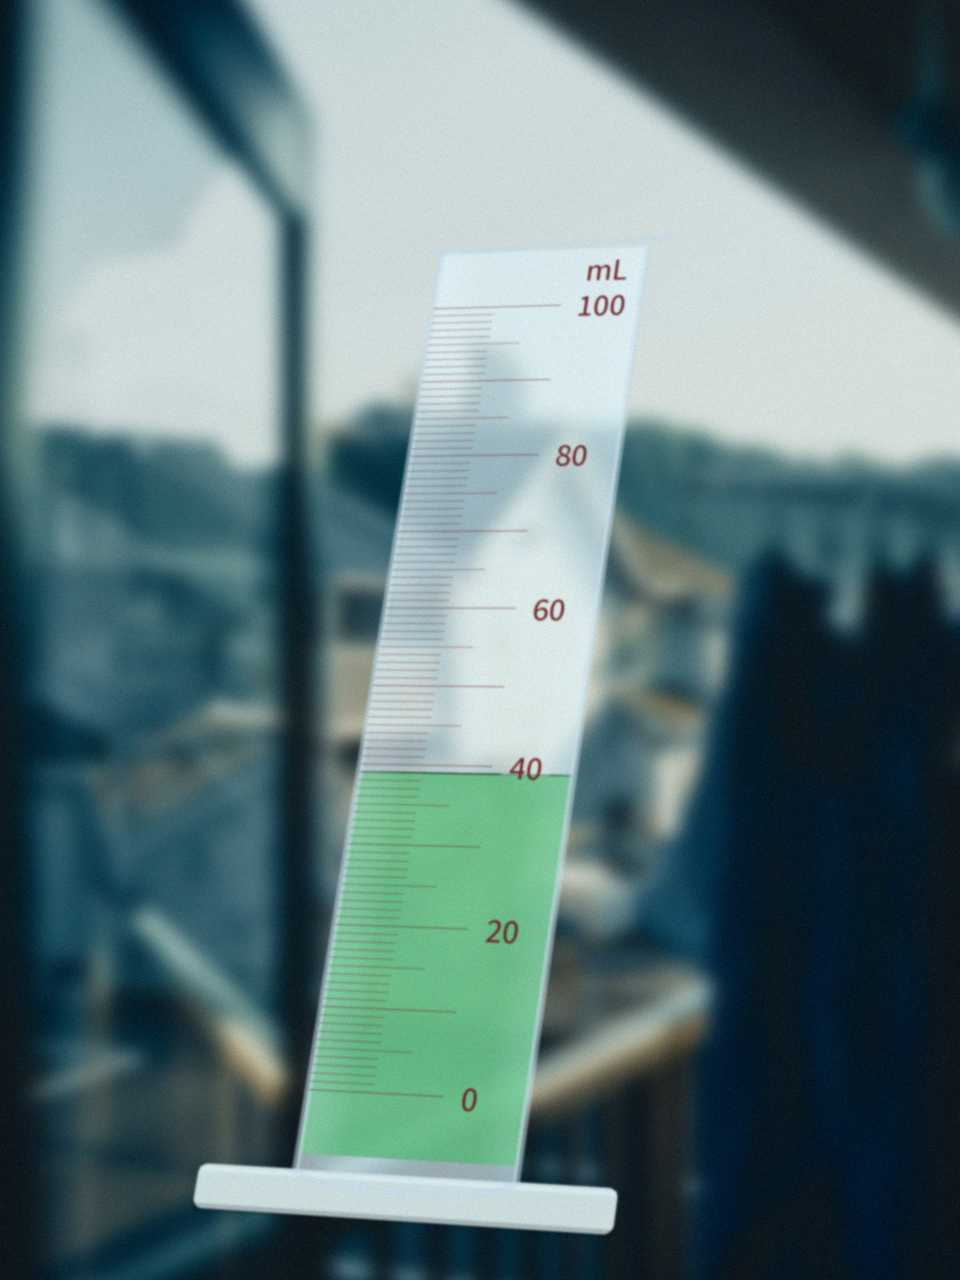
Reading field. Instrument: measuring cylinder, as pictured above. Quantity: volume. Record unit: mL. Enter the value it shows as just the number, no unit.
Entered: 39
